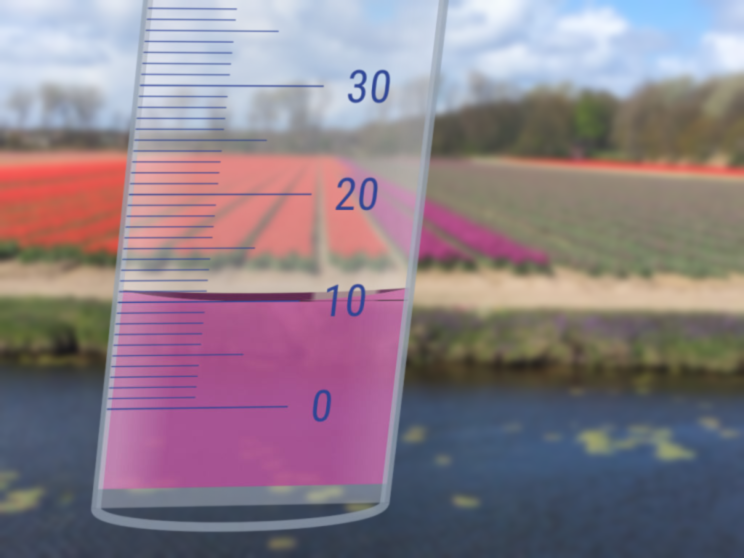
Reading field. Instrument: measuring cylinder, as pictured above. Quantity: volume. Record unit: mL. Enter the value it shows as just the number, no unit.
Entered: 10
